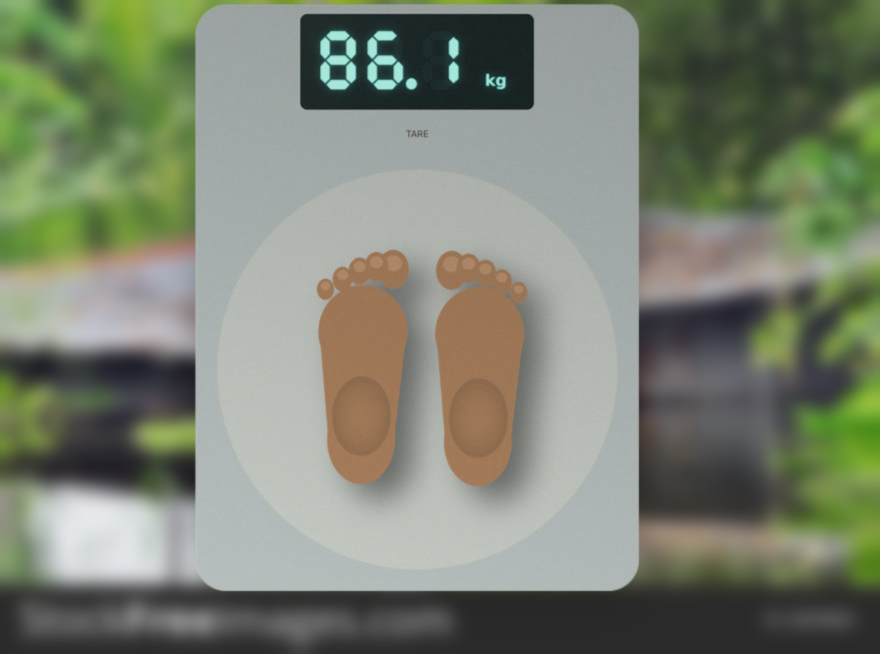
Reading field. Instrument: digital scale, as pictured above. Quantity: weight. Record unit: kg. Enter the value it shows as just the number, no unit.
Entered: 86.1
